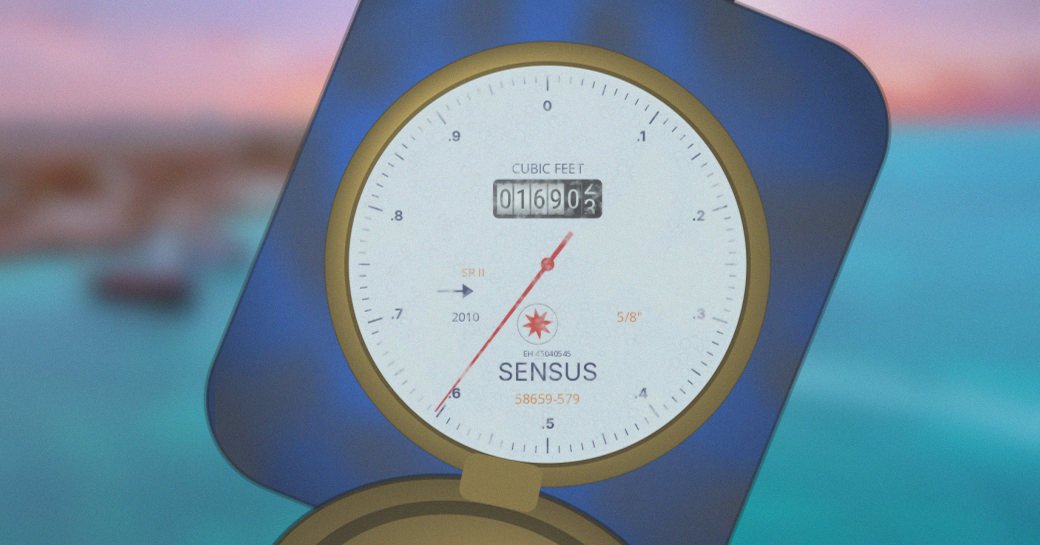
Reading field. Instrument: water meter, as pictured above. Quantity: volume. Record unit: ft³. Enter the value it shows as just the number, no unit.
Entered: 16902.60
